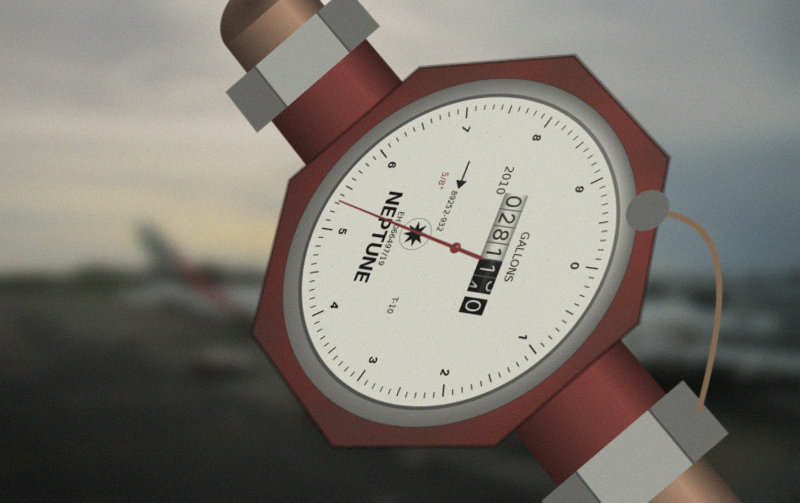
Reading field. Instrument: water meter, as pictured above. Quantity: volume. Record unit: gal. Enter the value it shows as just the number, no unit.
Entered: 281135.3
